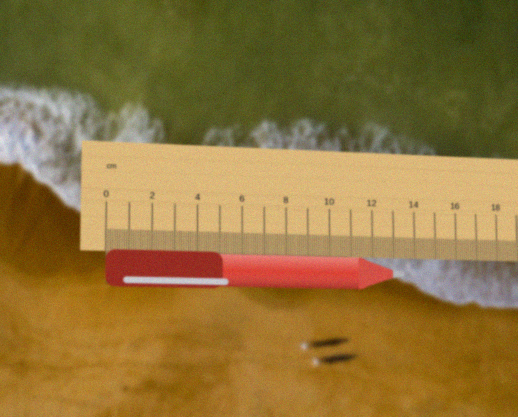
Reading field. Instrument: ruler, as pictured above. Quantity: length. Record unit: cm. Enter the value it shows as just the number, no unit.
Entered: 13.5
